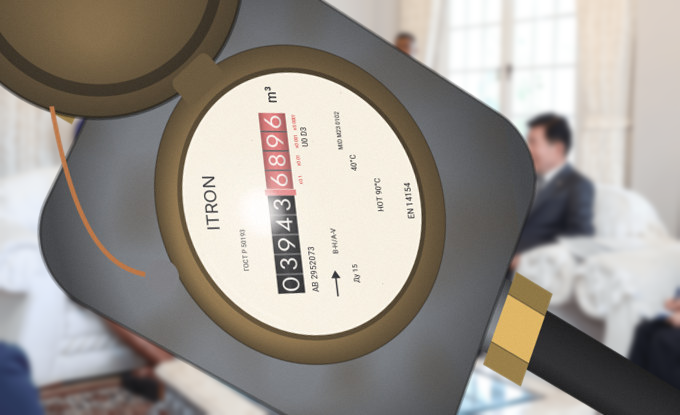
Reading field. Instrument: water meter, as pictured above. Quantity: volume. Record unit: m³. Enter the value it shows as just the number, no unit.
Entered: 3943.6896
